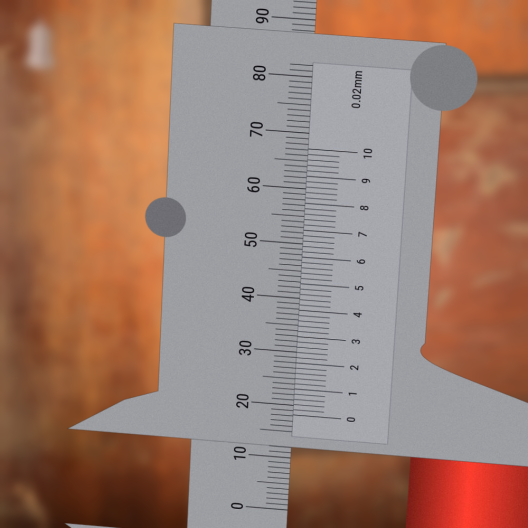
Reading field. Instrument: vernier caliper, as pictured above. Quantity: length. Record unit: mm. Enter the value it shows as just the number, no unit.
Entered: 18.2
